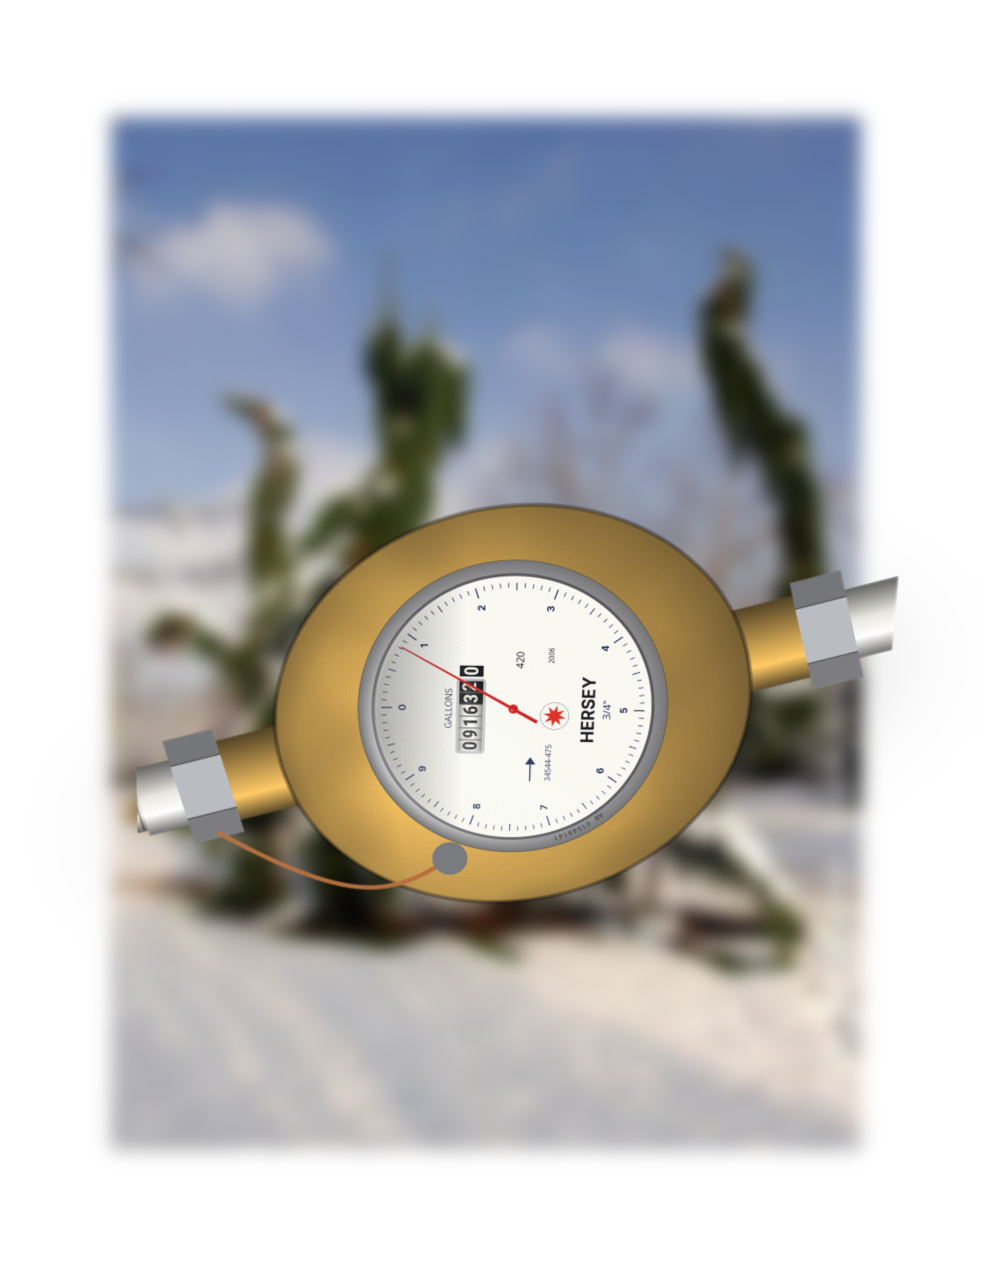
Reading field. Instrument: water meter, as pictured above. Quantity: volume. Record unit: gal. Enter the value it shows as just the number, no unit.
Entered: 916320.8
